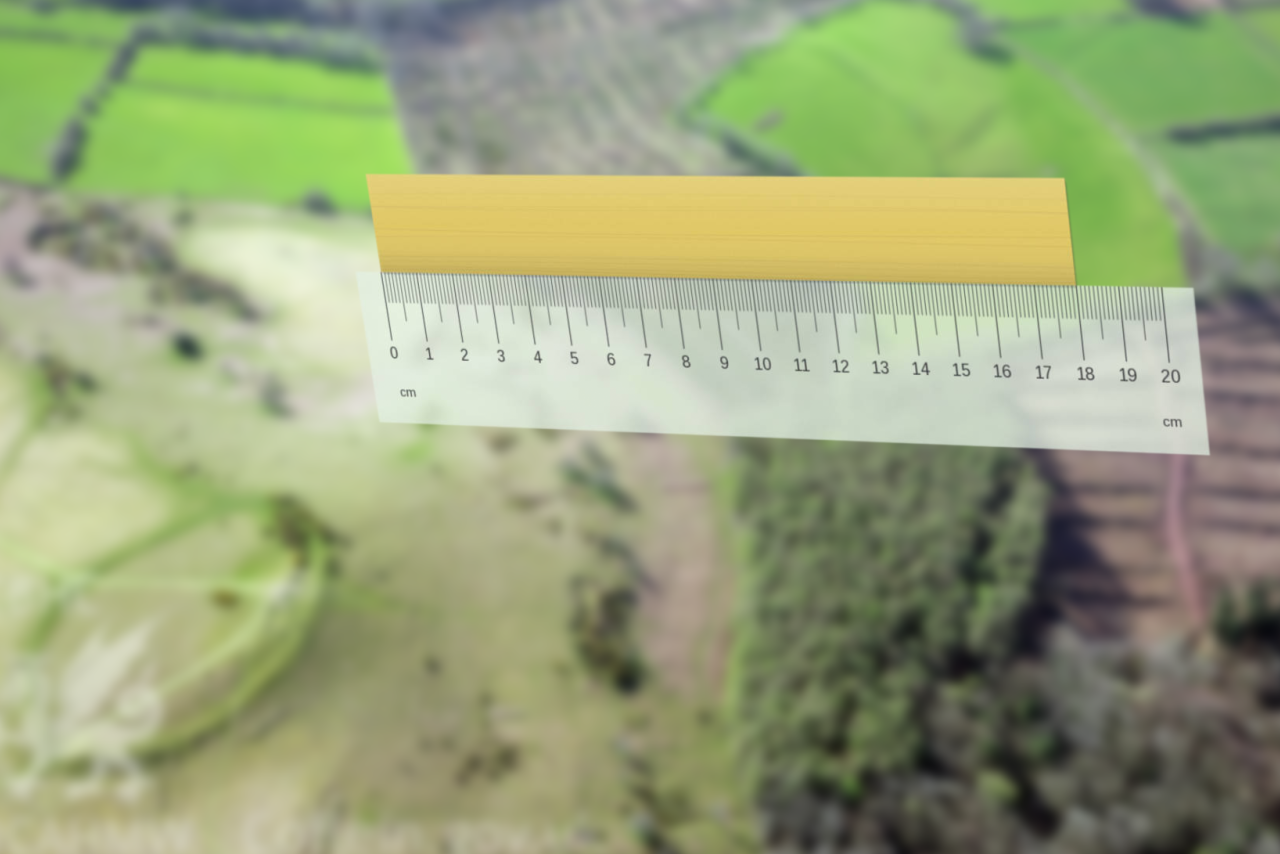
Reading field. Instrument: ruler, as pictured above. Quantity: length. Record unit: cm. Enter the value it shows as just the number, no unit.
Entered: 18
